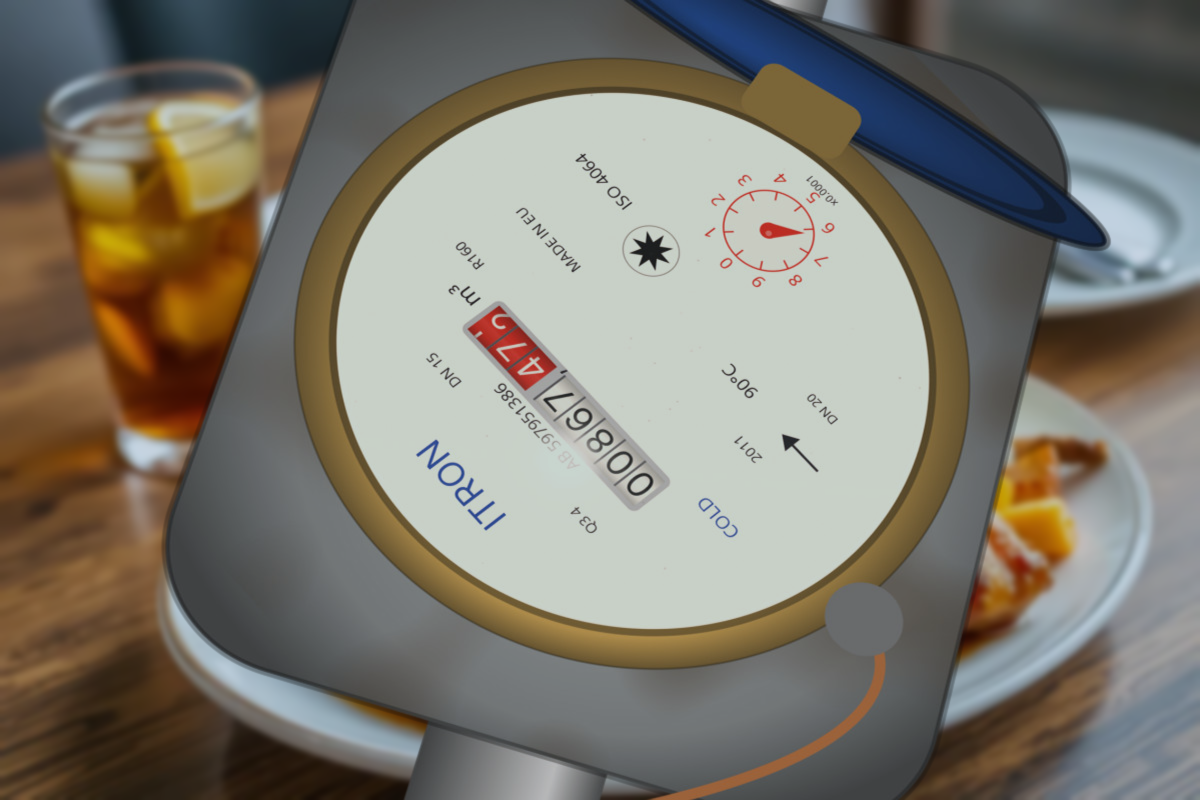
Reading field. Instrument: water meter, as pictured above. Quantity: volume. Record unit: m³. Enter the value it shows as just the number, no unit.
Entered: 867.4716
